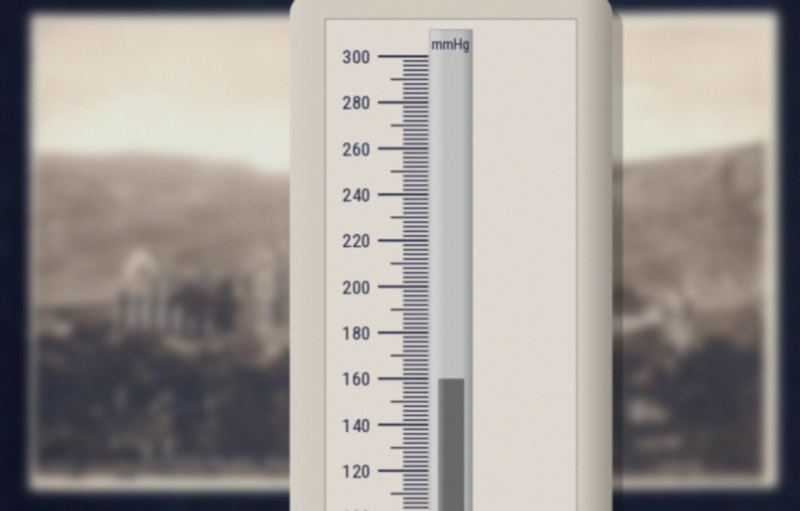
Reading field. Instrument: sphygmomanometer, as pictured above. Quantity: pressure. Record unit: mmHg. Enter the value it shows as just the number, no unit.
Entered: 160
